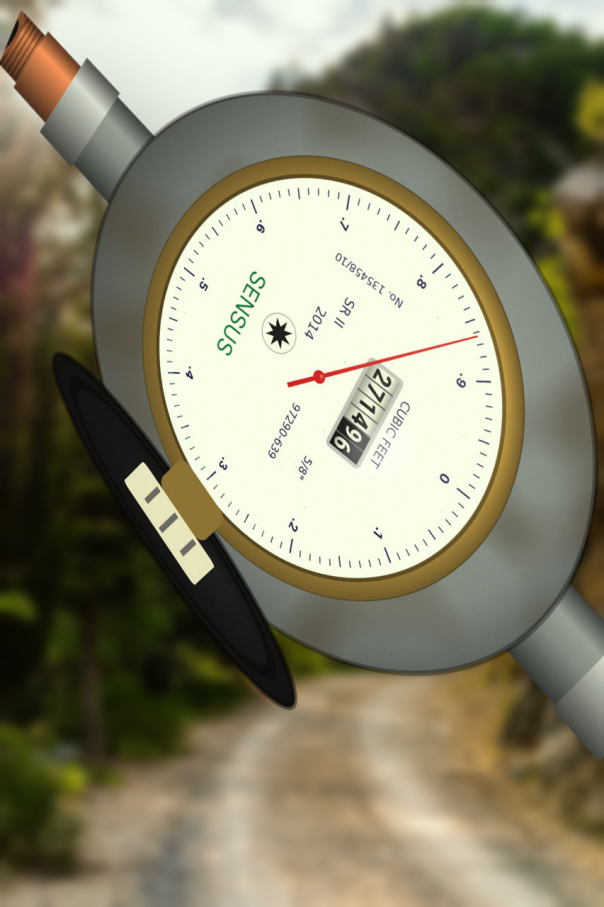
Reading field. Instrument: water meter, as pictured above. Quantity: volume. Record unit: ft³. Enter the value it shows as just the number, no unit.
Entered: 271495.86
